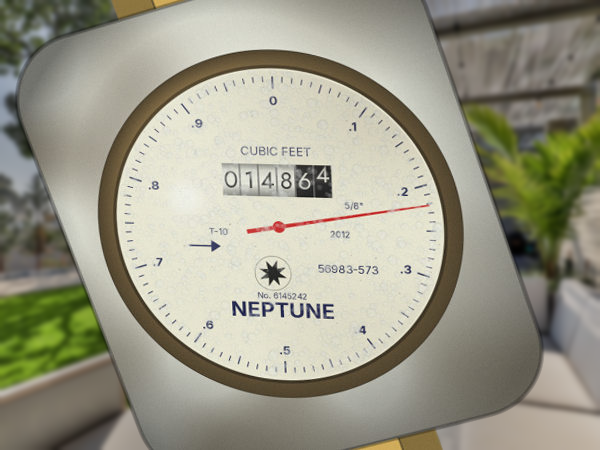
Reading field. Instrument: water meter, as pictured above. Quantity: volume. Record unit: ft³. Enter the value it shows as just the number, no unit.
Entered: 14864.22
